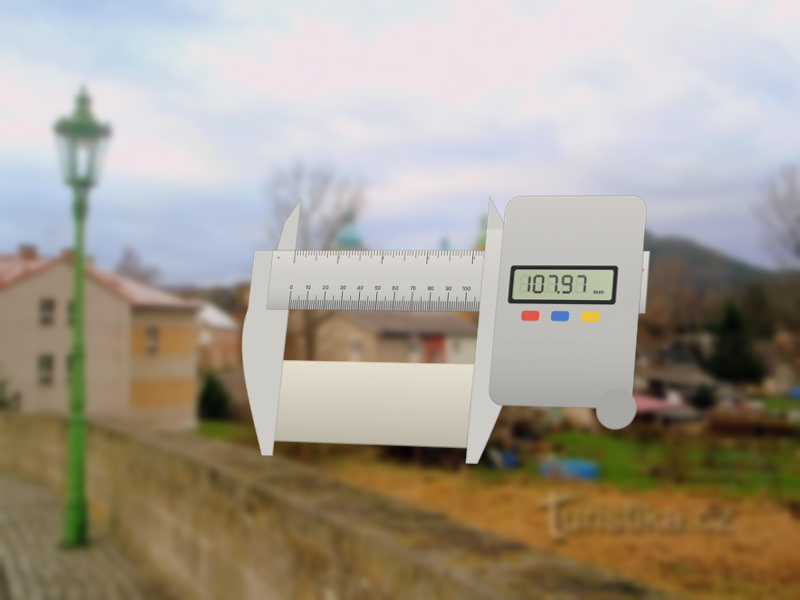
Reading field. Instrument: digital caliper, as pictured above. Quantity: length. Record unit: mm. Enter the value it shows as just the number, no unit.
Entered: 107.97
